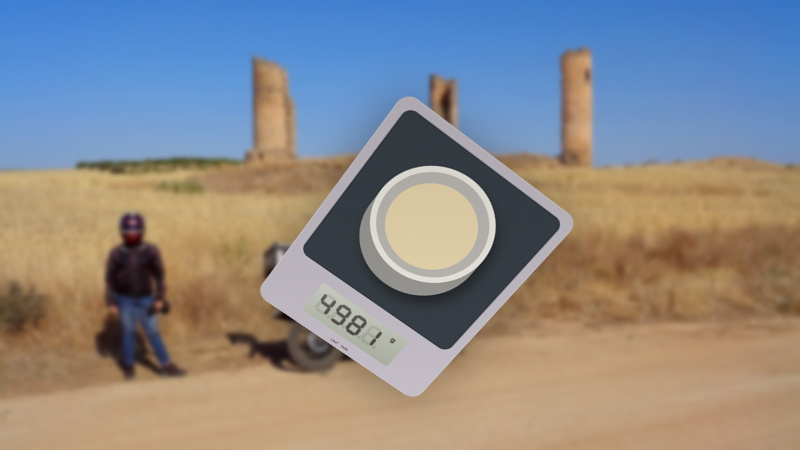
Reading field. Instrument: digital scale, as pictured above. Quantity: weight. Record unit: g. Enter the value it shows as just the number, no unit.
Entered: 4981
